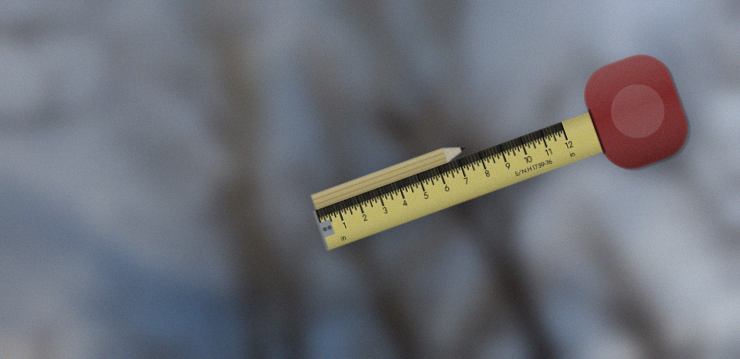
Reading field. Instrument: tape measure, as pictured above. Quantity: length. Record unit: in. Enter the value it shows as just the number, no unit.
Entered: 7.5
